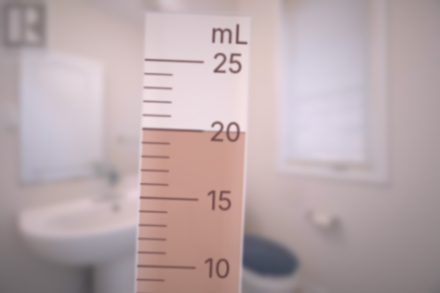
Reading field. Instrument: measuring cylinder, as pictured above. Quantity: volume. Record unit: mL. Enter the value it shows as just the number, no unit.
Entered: 20
